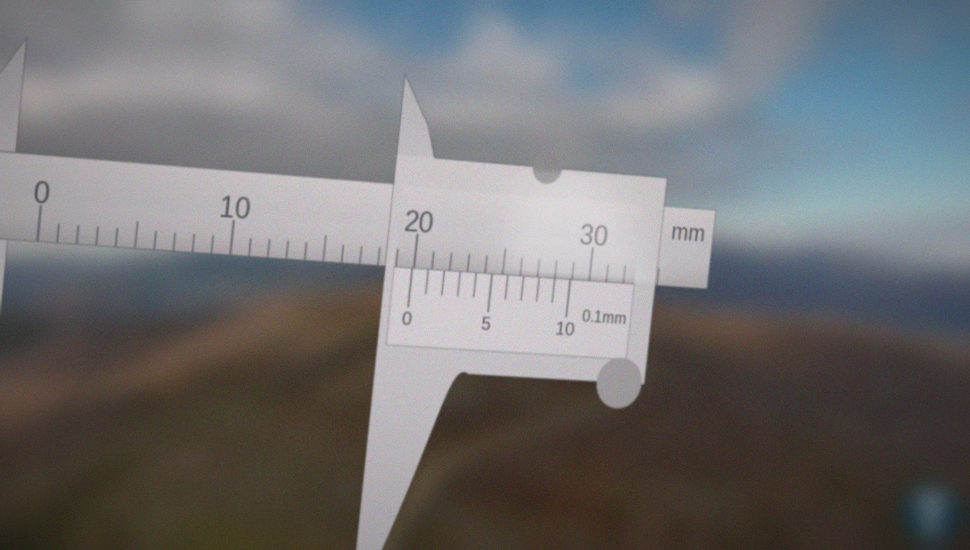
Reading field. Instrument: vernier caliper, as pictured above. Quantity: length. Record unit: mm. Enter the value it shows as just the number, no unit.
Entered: 19.9
